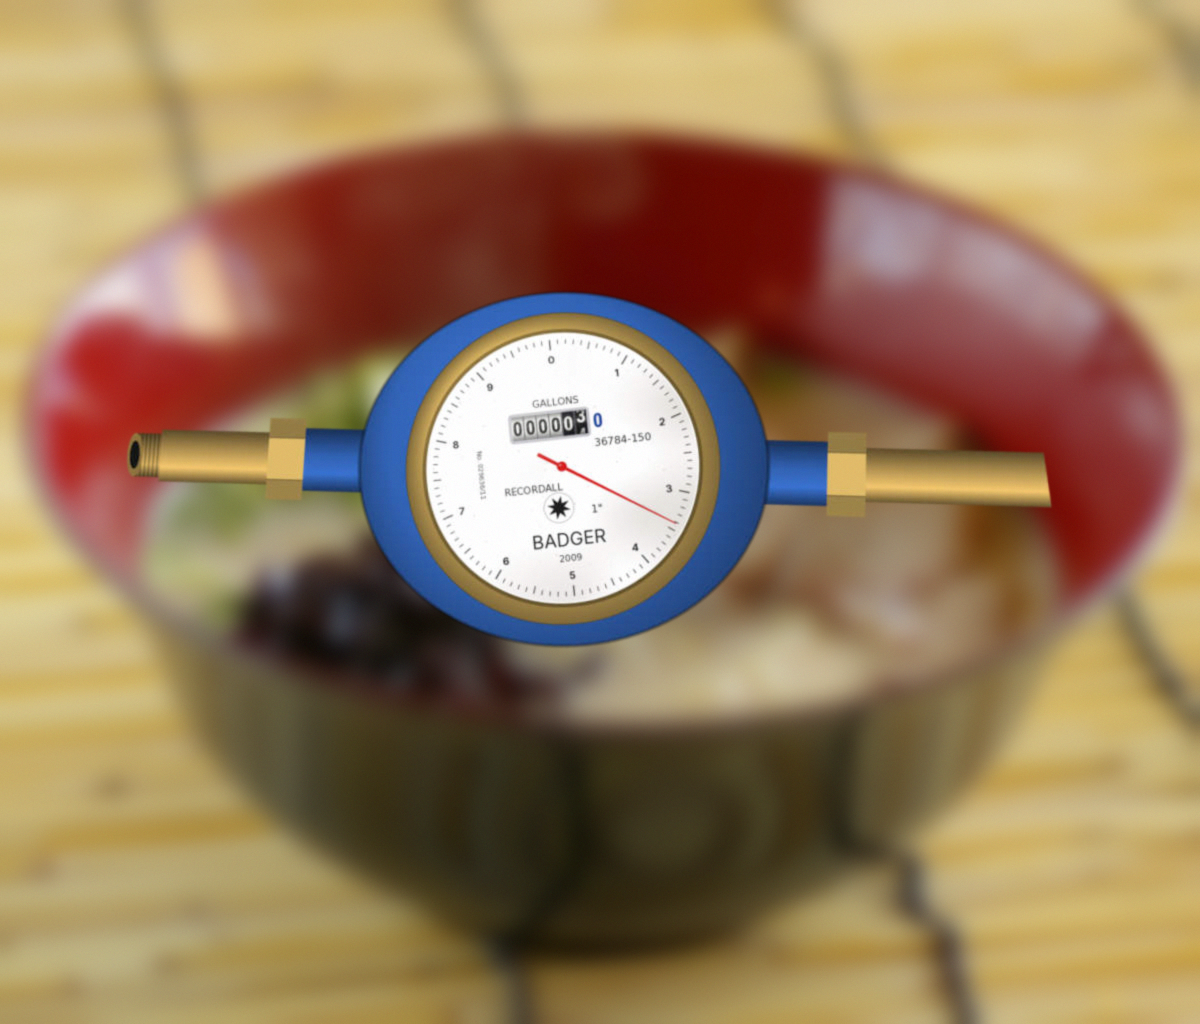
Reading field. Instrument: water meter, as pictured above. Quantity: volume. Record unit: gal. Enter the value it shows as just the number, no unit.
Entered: 33.4
